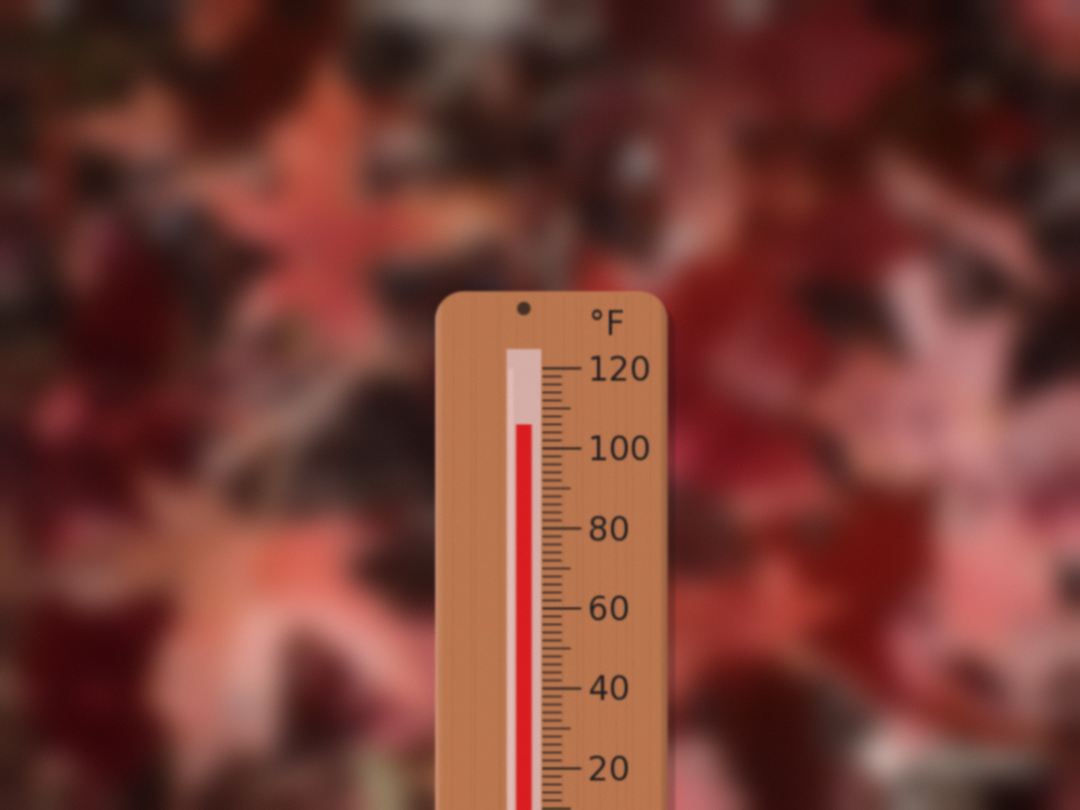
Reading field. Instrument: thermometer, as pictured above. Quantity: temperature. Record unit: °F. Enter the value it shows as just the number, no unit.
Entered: 106
